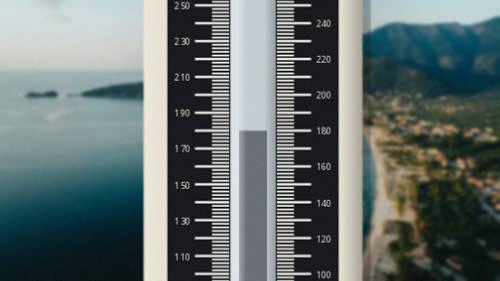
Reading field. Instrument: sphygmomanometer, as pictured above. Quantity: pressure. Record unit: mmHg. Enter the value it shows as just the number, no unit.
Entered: 180
